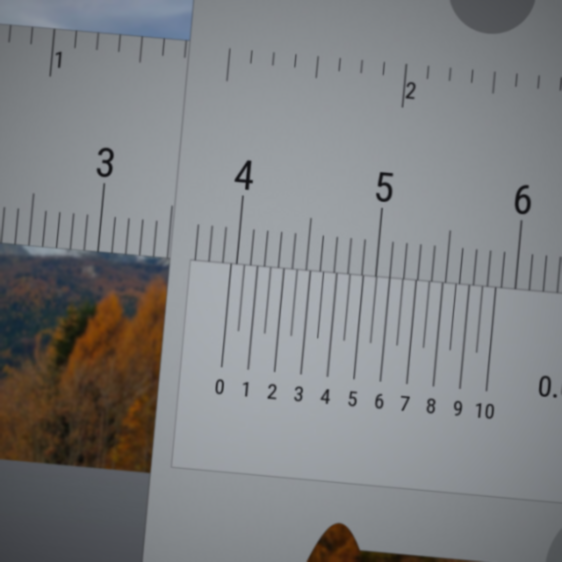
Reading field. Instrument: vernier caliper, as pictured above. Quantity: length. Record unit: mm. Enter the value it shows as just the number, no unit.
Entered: 39.6
